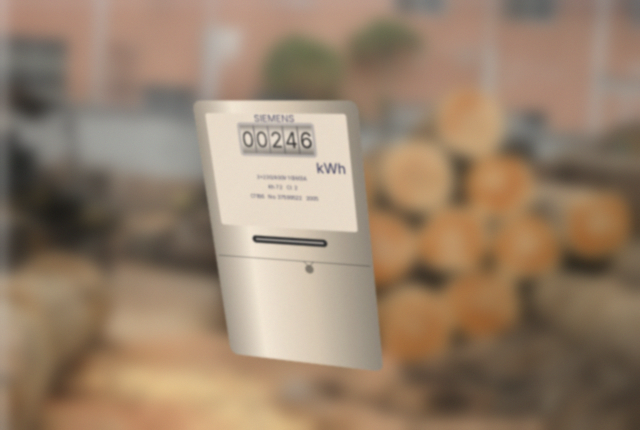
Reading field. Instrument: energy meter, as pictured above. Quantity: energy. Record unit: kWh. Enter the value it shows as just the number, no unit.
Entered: 246
